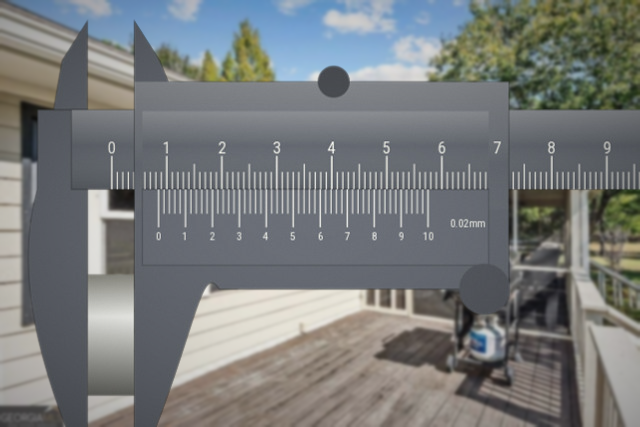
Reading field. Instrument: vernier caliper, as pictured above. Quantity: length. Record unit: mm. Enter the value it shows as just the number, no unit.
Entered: 8.5
